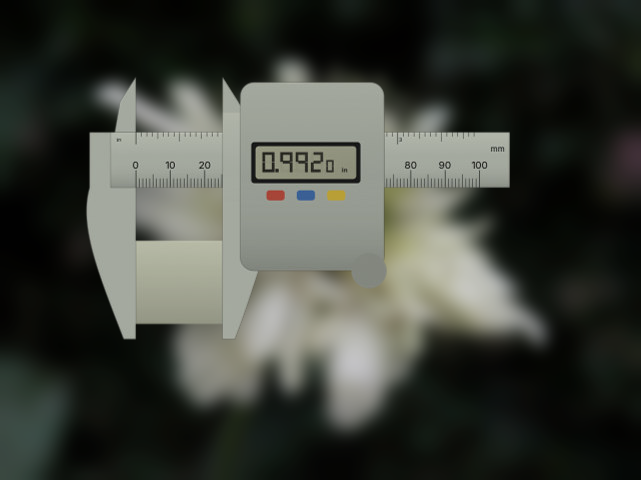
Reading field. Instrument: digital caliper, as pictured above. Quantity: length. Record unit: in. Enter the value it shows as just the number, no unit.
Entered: 0.9920
